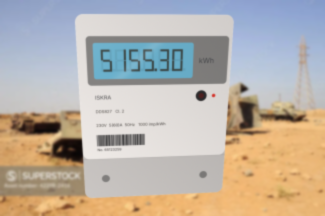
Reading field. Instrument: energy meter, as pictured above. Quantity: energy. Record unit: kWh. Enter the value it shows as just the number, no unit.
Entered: 5155.30
